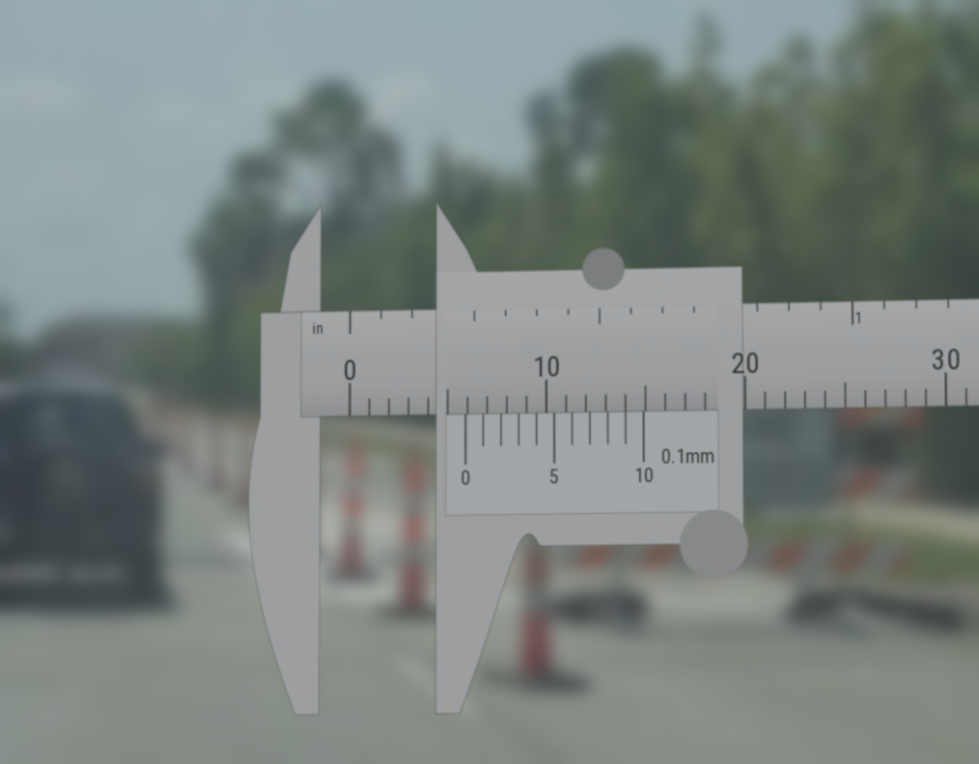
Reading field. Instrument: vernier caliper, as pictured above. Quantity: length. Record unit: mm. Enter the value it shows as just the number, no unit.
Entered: 5.9
